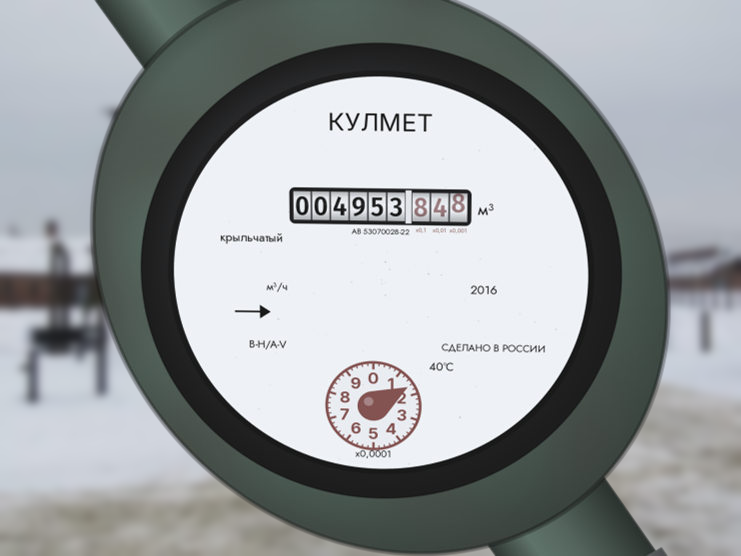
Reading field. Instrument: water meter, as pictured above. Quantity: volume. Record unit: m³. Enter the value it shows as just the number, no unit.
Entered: 4953.8481
